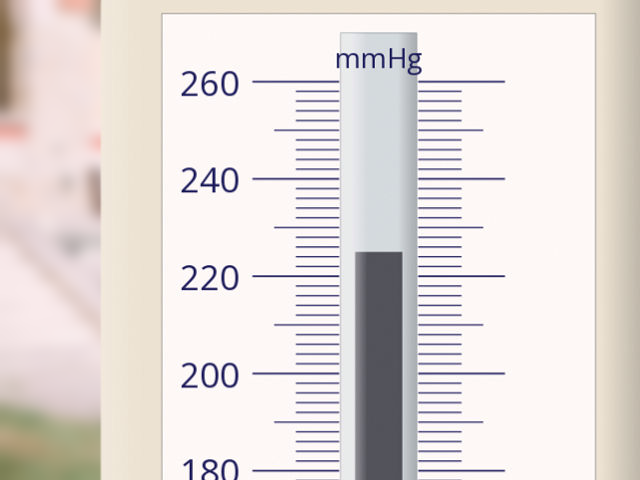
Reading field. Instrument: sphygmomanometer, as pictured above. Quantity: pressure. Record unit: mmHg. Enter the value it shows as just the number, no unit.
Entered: 225
